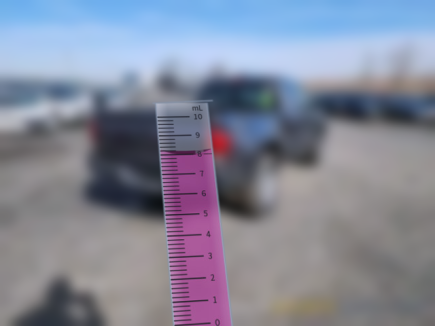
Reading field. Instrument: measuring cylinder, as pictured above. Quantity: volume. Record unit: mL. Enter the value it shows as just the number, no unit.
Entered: 8
